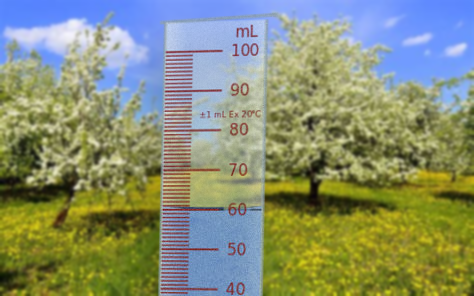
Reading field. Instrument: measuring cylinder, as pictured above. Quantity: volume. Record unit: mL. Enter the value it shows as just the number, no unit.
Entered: 60
